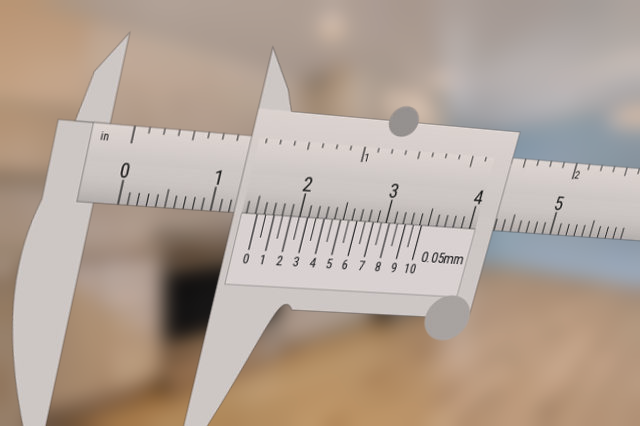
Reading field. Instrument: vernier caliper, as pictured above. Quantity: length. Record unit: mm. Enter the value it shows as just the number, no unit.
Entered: 15.2
